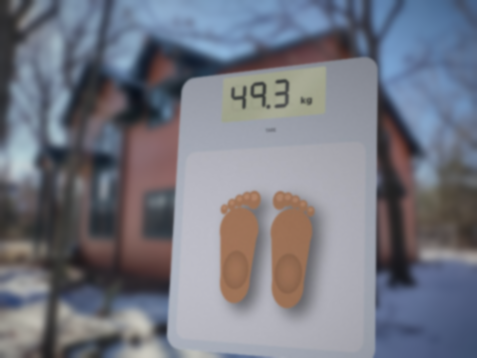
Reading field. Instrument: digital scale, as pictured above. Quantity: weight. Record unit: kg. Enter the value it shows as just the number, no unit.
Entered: 49.3
